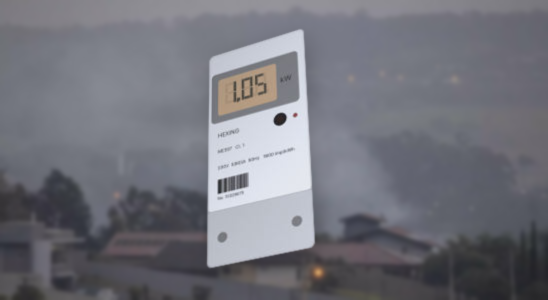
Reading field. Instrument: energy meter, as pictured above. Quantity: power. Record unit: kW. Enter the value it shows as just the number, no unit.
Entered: 1.05
